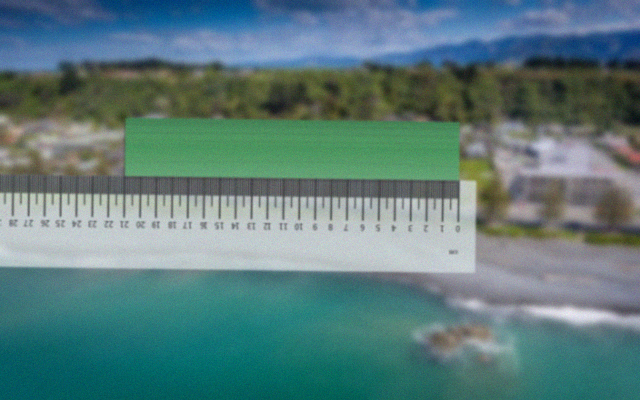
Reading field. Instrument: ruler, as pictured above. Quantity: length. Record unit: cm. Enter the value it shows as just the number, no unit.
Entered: 21
